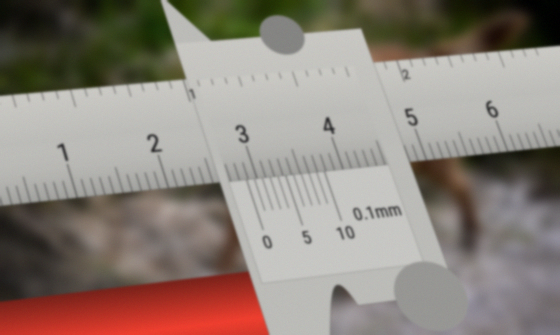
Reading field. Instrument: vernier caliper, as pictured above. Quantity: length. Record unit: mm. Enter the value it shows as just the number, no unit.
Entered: 28.8
